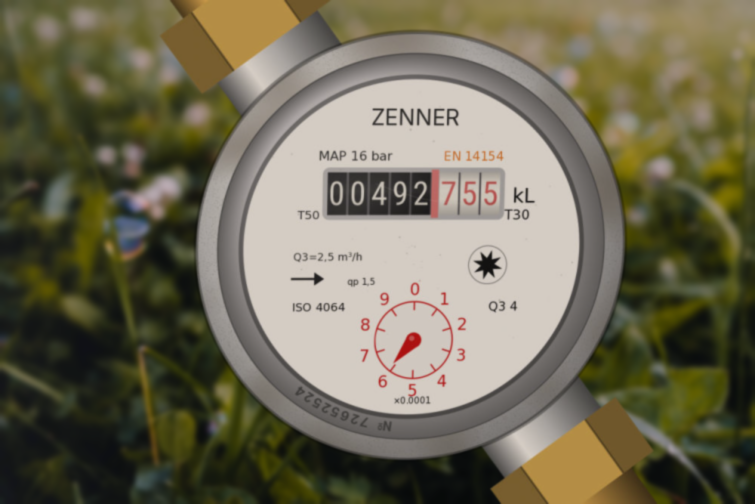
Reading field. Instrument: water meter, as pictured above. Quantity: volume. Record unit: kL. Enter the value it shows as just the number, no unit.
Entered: 492.7556
